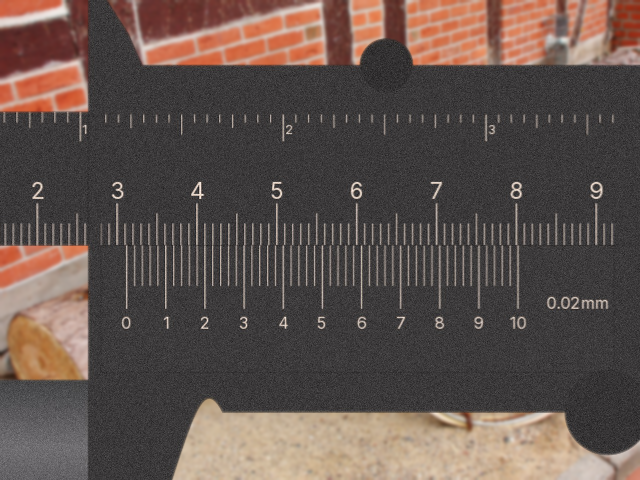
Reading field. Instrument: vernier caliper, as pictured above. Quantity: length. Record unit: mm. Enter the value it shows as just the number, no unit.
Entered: 31.2
